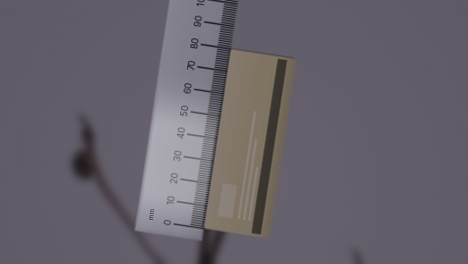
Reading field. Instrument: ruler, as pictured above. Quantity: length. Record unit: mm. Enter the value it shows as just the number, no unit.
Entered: 80
